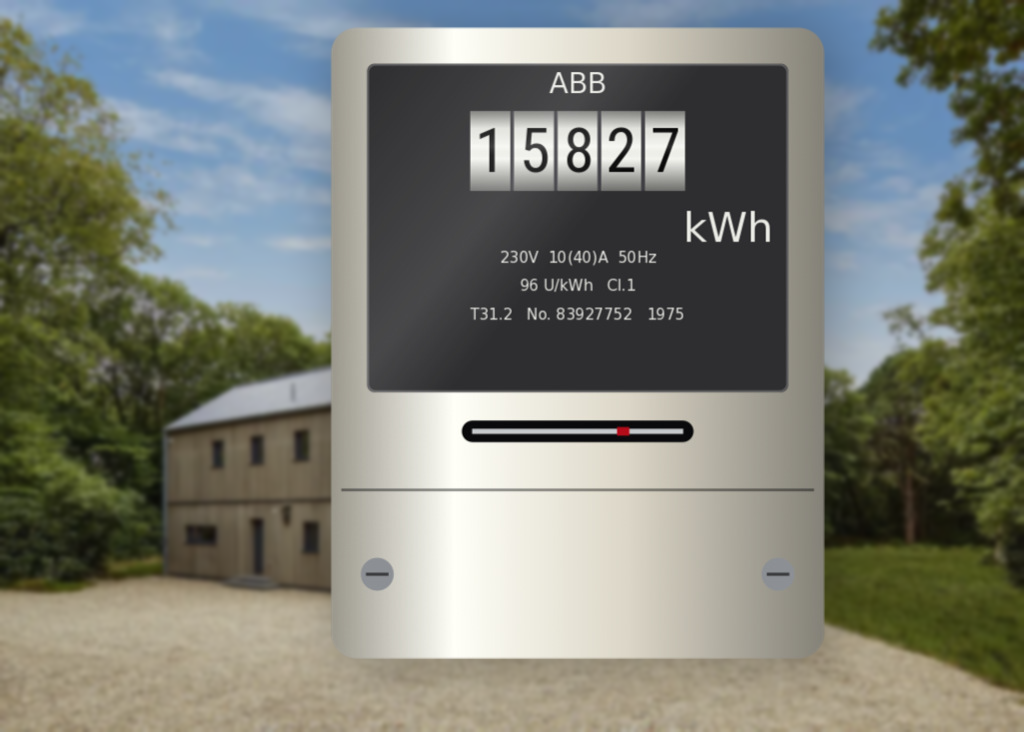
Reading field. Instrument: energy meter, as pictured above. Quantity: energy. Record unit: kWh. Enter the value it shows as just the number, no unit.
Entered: 15827
